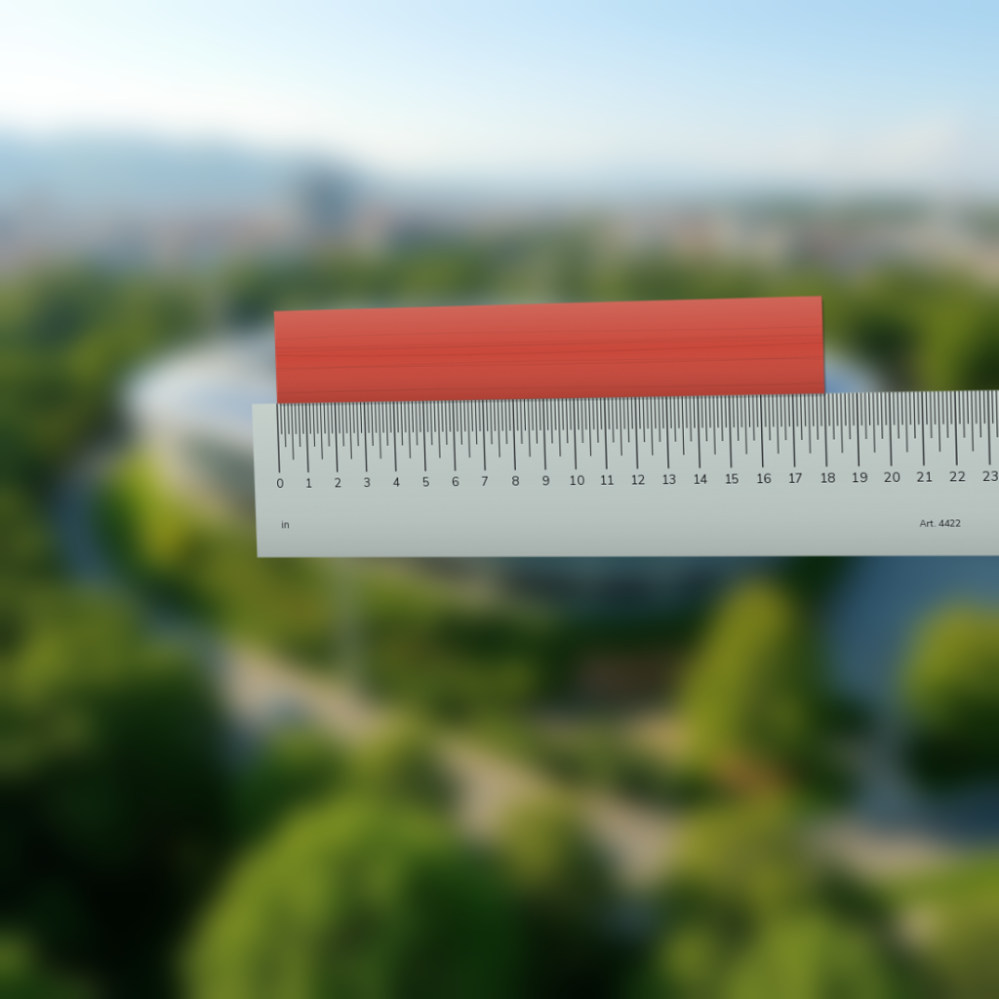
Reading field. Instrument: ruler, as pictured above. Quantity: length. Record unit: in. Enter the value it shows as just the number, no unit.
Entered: 18
